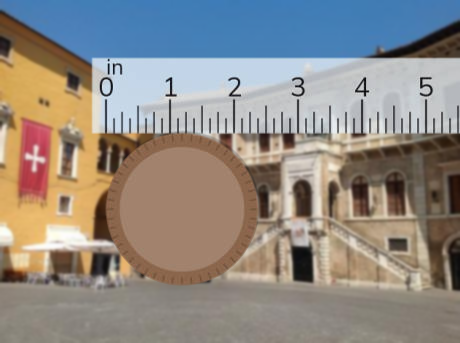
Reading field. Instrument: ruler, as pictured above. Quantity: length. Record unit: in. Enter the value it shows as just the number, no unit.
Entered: 2.375
